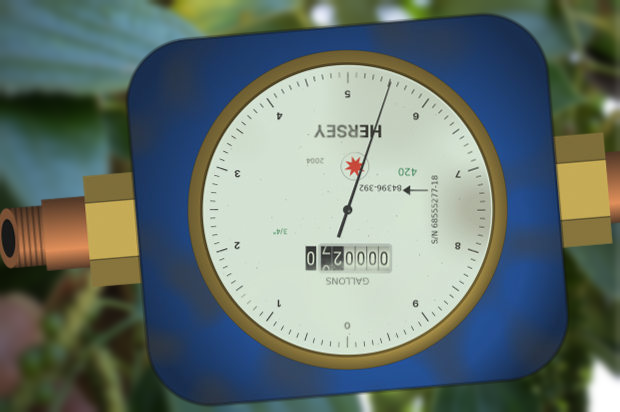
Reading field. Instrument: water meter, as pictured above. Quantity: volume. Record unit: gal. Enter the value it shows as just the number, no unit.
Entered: 265.5
